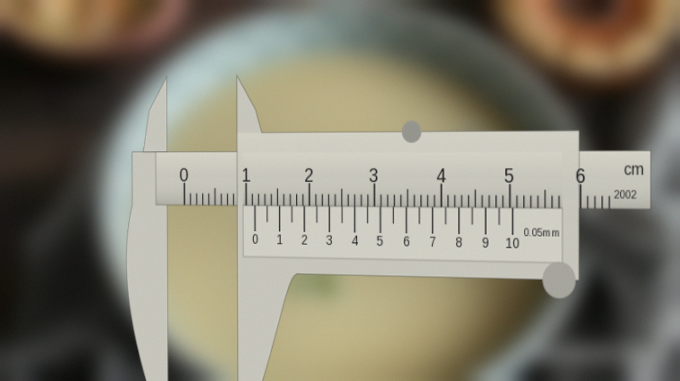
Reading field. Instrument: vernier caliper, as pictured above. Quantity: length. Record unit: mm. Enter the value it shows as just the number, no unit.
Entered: 11.4
